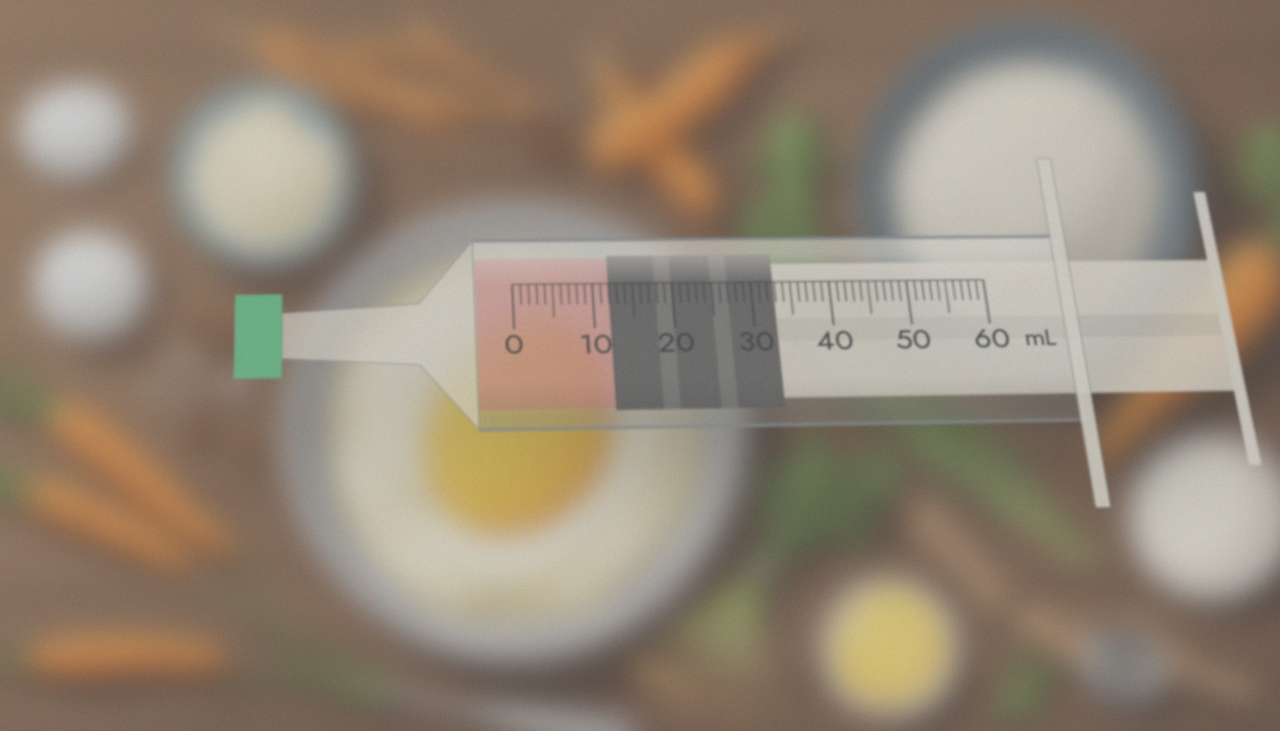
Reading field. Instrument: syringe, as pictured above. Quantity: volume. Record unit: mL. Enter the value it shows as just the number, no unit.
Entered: 12
